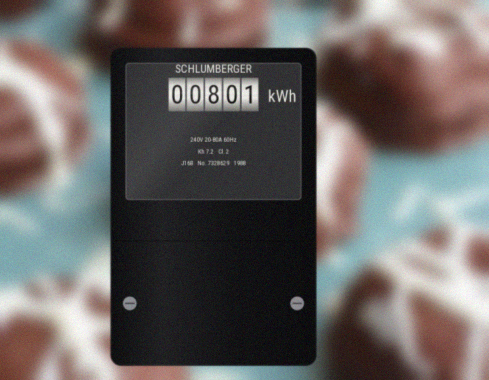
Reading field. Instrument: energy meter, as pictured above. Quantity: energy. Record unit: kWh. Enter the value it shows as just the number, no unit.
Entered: 801
